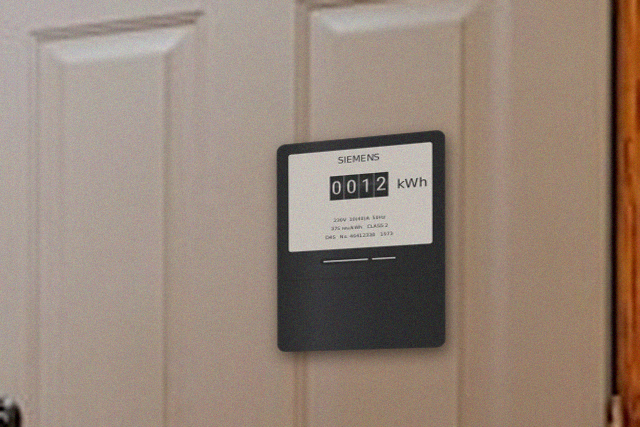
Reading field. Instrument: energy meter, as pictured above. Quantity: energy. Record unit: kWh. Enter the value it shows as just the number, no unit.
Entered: 12
